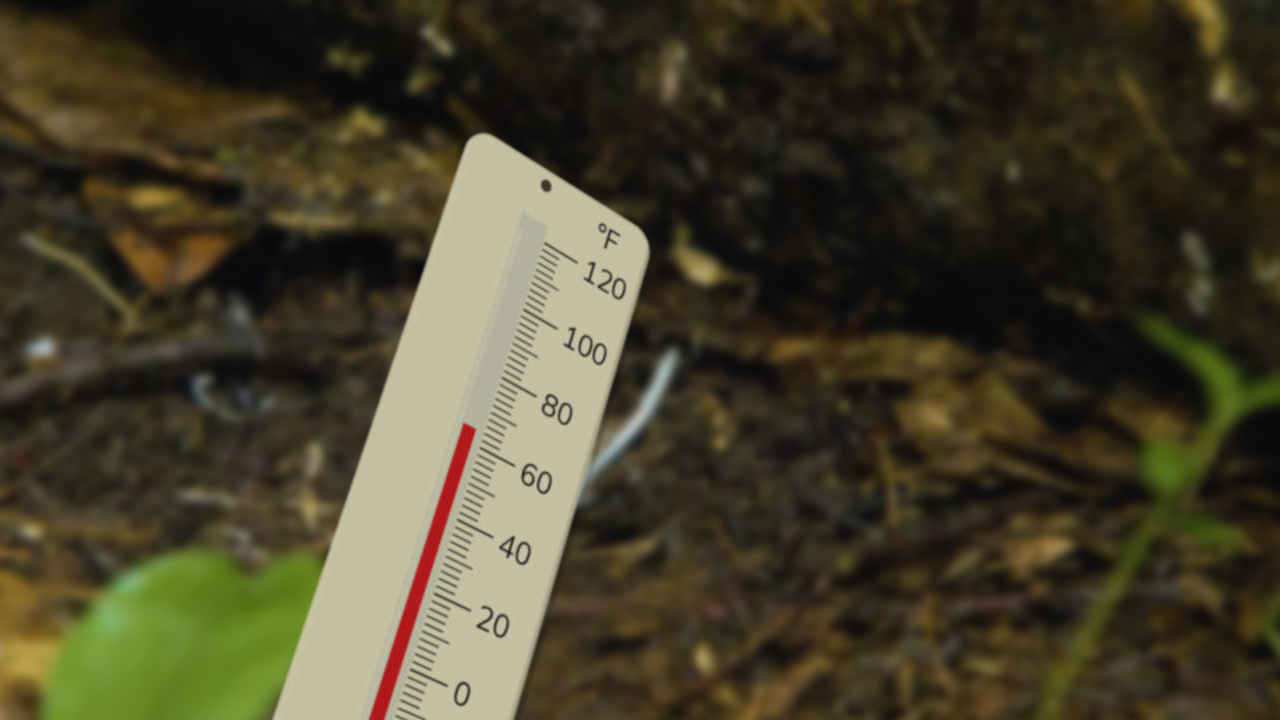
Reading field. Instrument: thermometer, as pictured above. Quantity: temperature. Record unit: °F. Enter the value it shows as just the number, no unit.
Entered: 64
